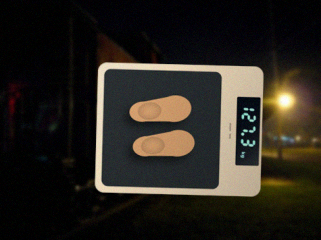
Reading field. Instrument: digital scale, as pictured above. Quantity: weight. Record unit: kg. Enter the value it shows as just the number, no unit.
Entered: 127.3
